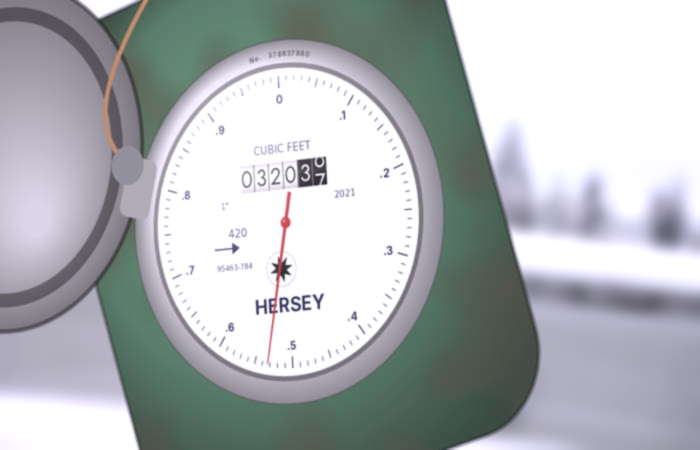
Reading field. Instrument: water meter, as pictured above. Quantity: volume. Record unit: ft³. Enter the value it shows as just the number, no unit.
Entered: 32036.53
